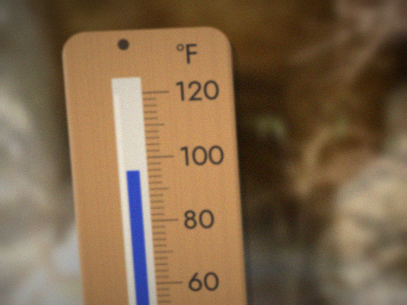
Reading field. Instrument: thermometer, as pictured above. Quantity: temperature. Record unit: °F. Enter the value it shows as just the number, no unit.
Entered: 96
